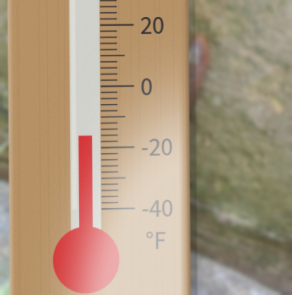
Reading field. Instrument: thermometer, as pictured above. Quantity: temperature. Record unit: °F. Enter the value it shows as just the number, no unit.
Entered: -16
